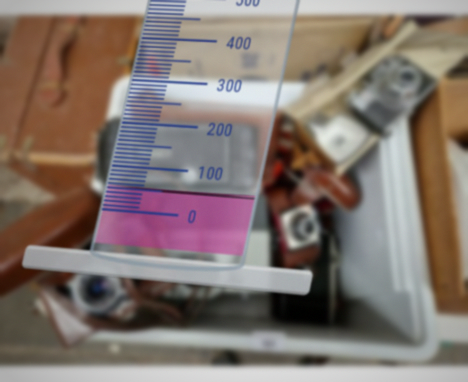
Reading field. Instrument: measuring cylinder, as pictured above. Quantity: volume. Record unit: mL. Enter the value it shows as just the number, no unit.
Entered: 50
